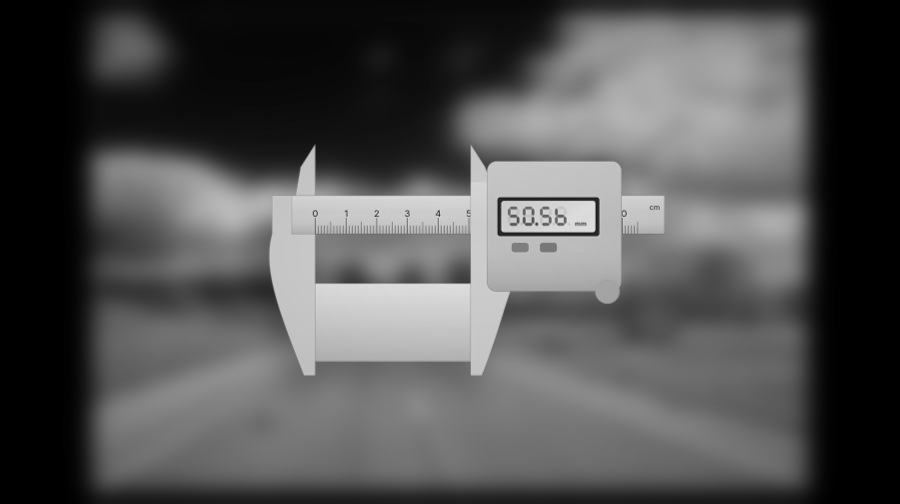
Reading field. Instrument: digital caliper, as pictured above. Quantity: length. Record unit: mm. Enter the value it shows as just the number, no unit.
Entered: 50.56
